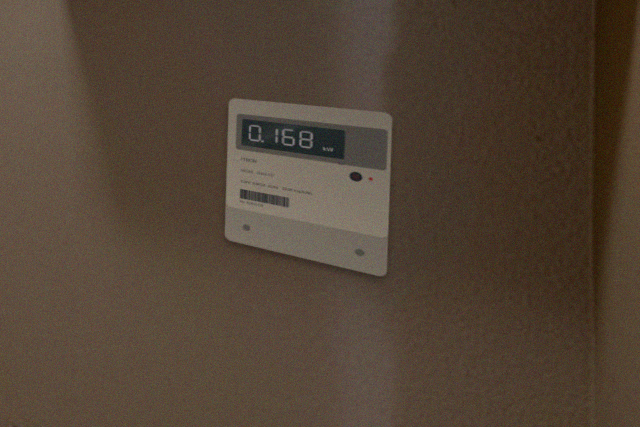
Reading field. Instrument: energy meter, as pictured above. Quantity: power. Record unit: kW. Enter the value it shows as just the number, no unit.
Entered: 0.168
